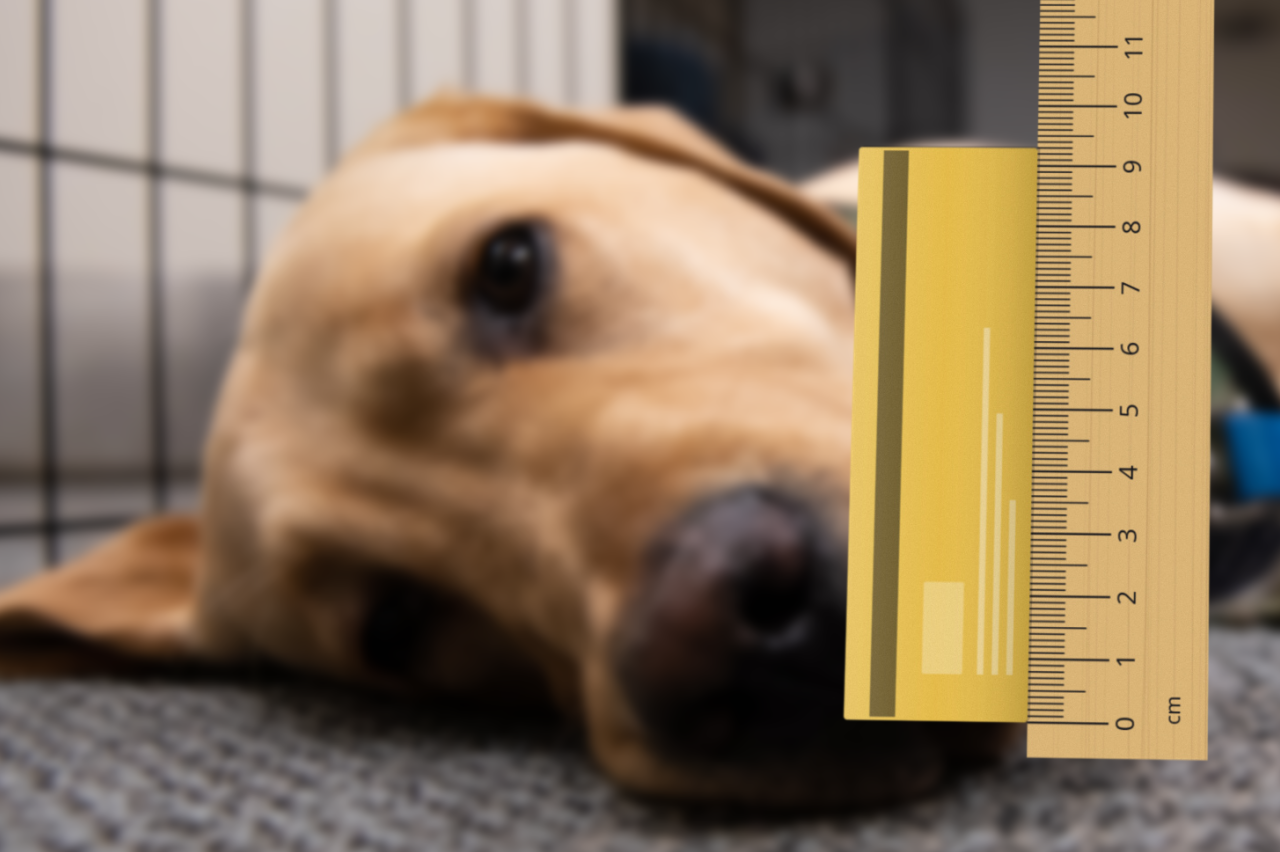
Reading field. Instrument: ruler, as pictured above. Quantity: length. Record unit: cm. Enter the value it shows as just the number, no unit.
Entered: 9.3
